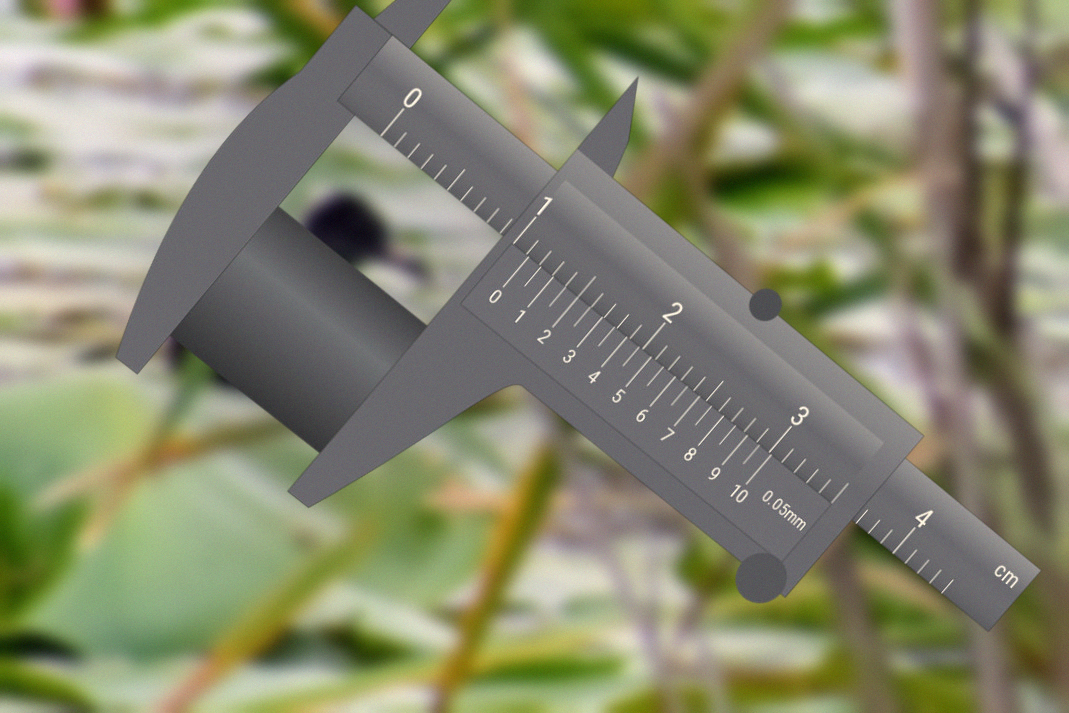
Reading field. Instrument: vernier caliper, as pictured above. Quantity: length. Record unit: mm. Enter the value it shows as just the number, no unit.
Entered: 11.2
